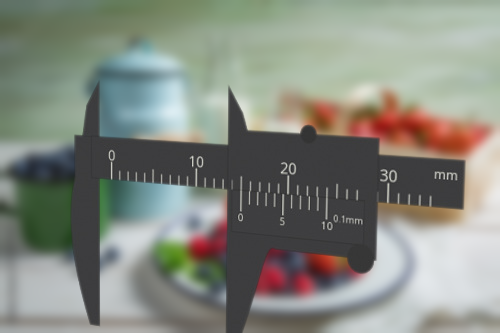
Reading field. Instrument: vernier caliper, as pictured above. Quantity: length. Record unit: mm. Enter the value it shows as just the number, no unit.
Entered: 15.0
